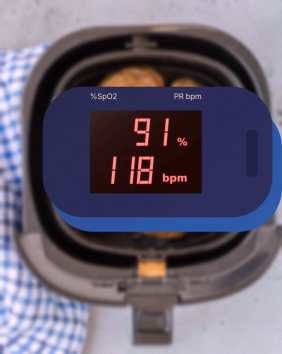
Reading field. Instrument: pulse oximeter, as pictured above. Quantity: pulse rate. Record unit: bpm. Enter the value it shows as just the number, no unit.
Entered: 118
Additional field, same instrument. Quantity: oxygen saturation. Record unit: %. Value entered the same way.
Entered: 91
